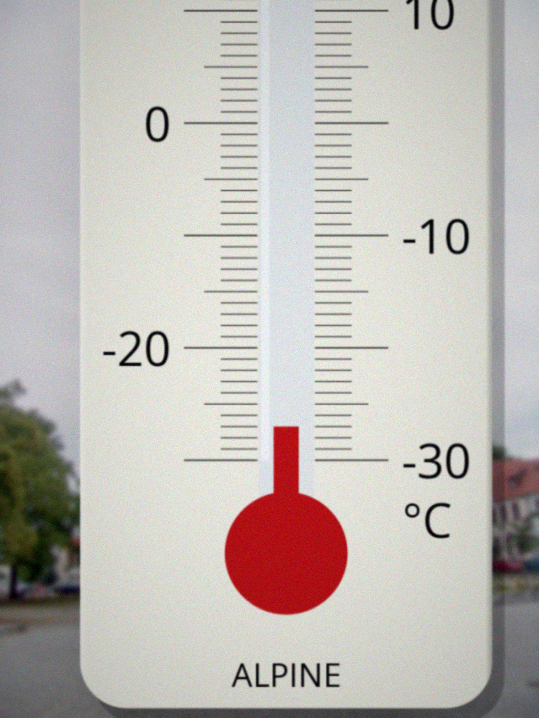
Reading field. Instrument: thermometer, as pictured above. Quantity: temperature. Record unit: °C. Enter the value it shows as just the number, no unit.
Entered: -27
